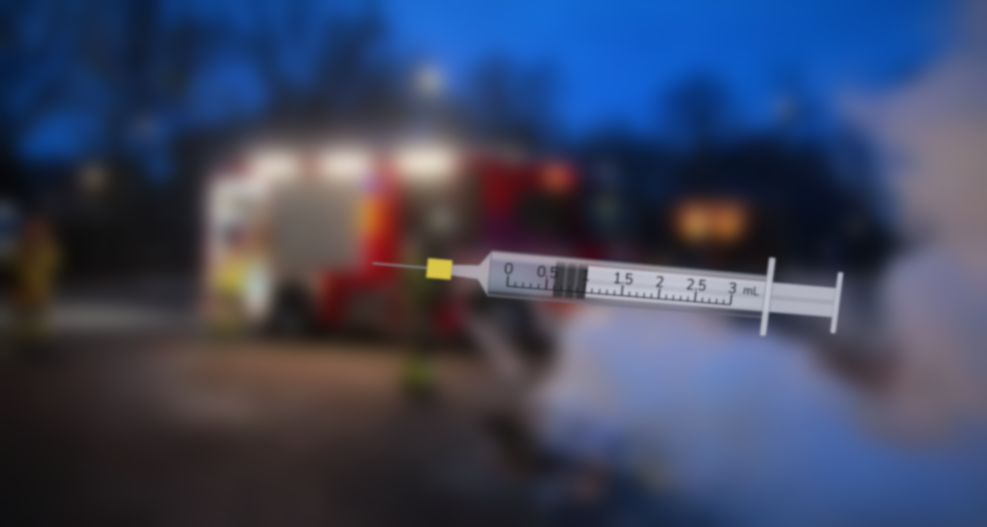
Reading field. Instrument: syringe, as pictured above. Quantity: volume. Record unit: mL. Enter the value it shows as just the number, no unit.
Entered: 0.6
